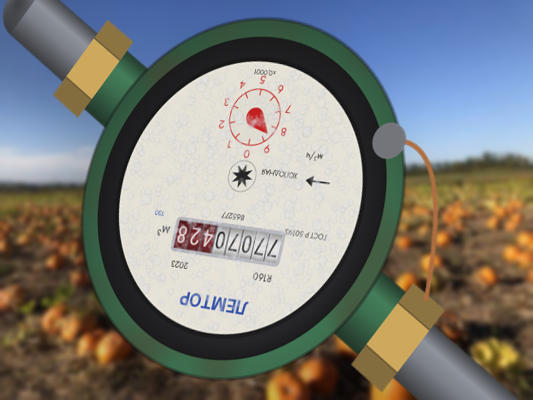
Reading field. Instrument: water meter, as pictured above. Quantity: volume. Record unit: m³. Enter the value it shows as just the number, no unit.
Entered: 77070.4288
